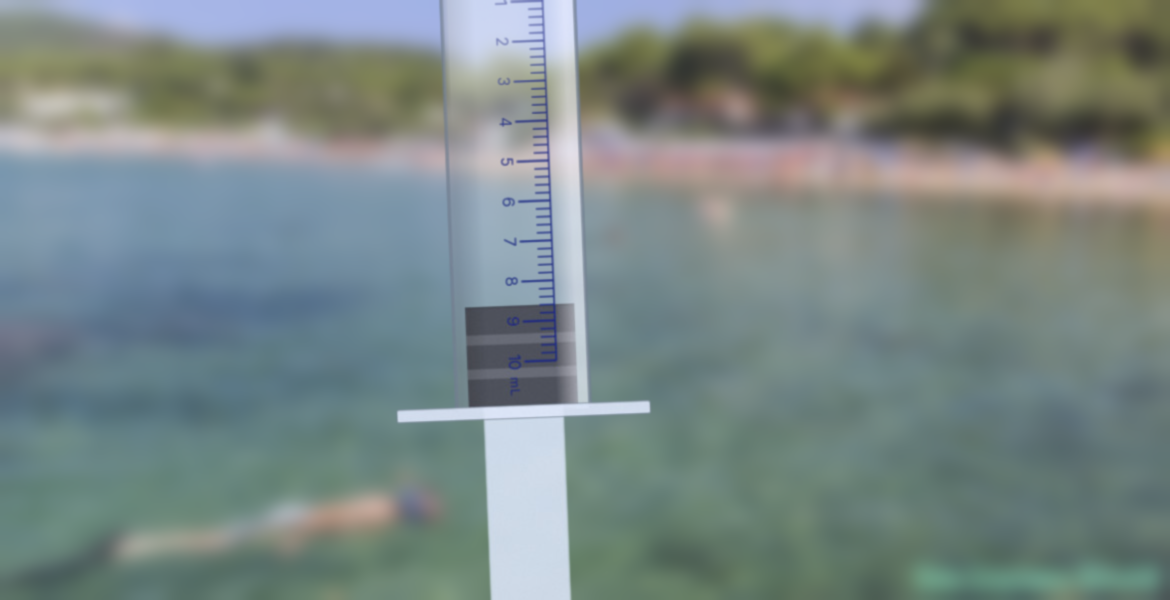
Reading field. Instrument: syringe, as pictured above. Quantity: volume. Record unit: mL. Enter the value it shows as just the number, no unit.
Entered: 8.6
